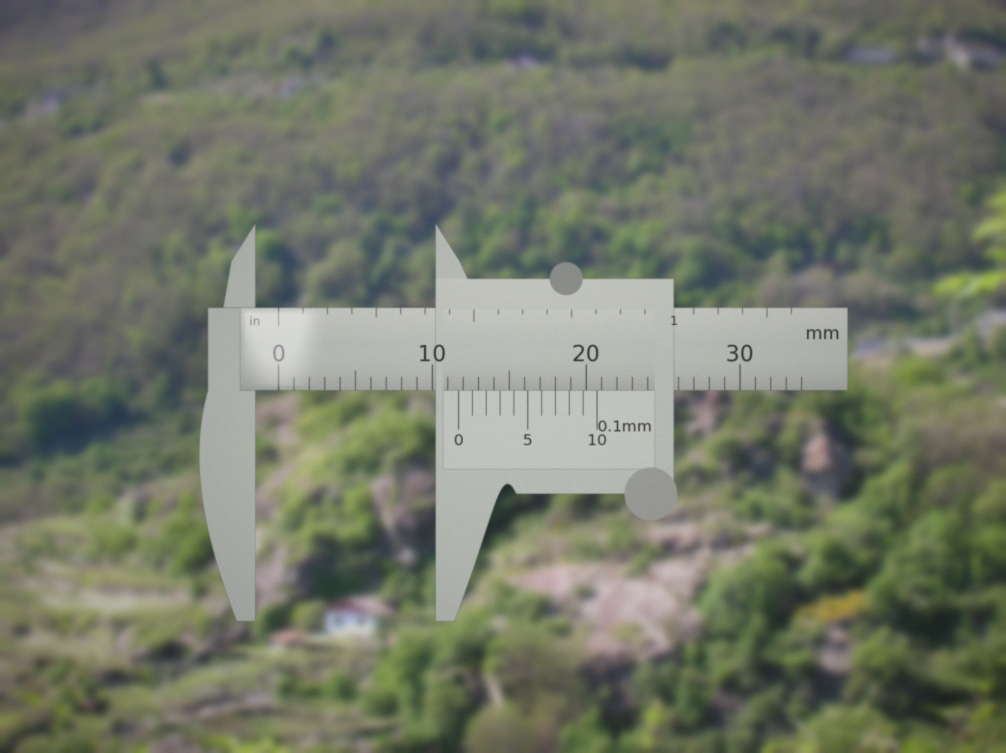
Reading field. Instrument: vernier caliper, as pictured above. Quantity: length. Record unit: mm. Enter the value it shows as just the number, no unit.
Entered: 11.7
